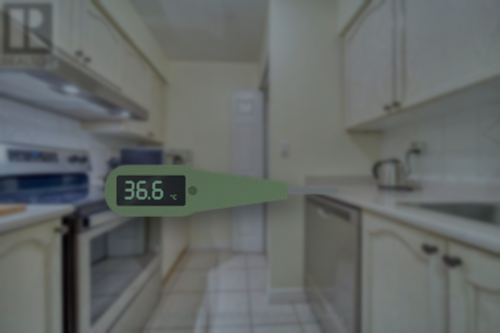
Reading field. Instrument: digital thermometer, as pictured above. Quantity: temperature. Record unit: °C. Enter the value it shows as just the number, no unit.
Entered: 36.6
